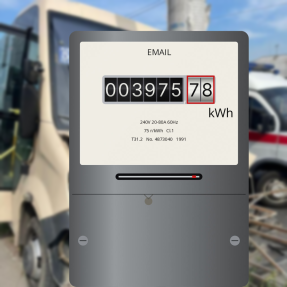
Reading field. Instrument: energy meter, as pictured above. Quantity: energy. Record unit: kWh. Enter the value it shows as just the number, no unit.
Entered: 3975.78
